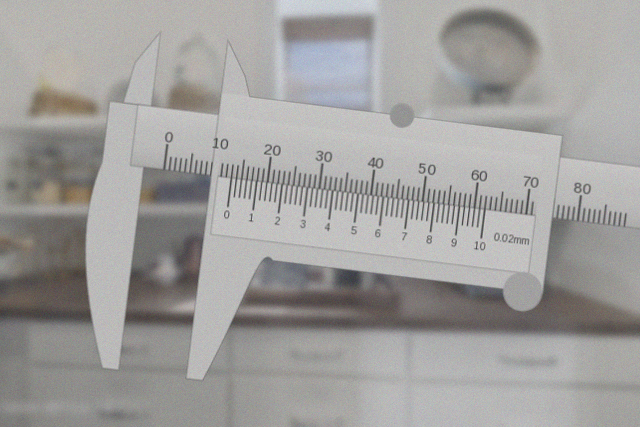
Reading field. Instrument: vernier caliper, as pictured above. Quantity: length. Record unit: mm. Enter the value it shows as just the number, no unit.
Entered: 13.0
